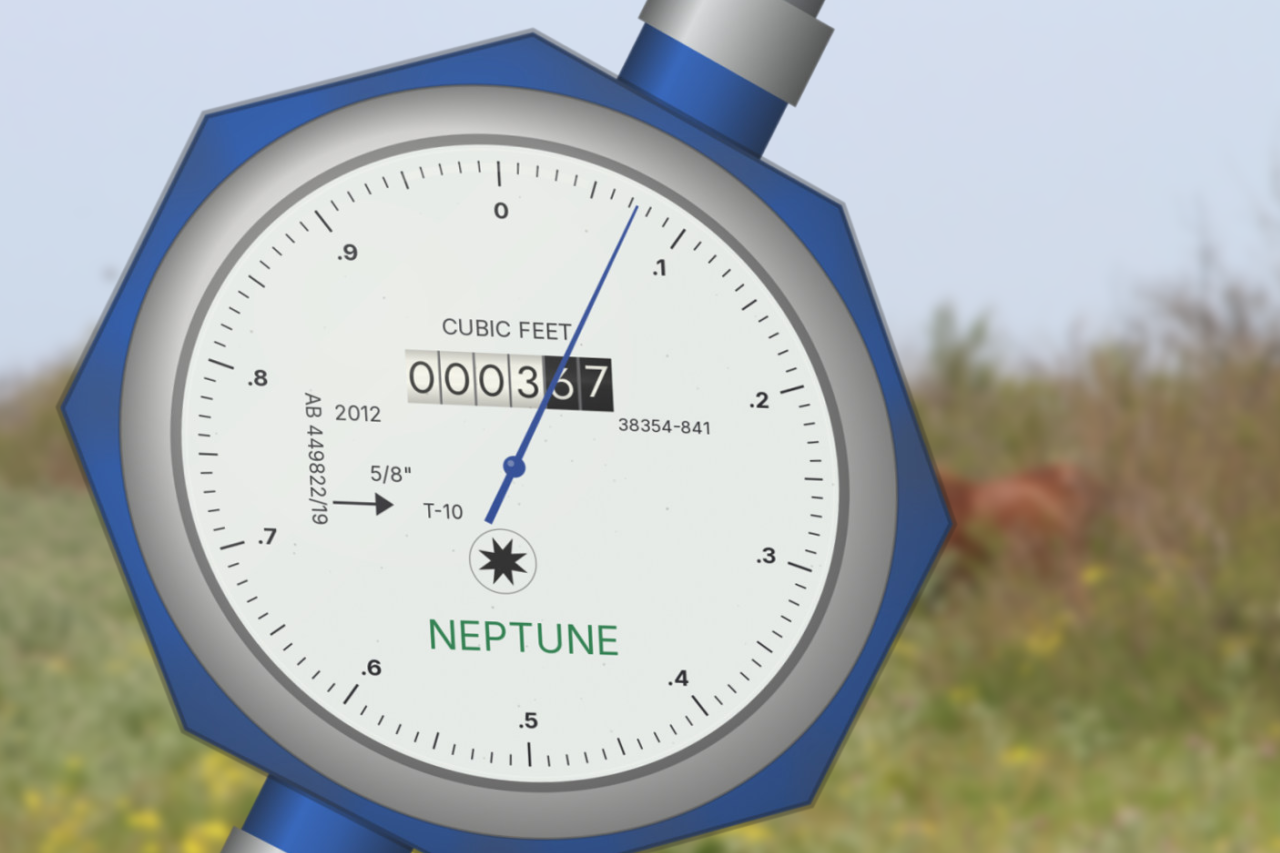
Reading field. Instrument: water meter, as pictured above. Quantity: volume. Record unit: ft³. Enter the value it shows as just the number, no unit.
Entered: 367.07
